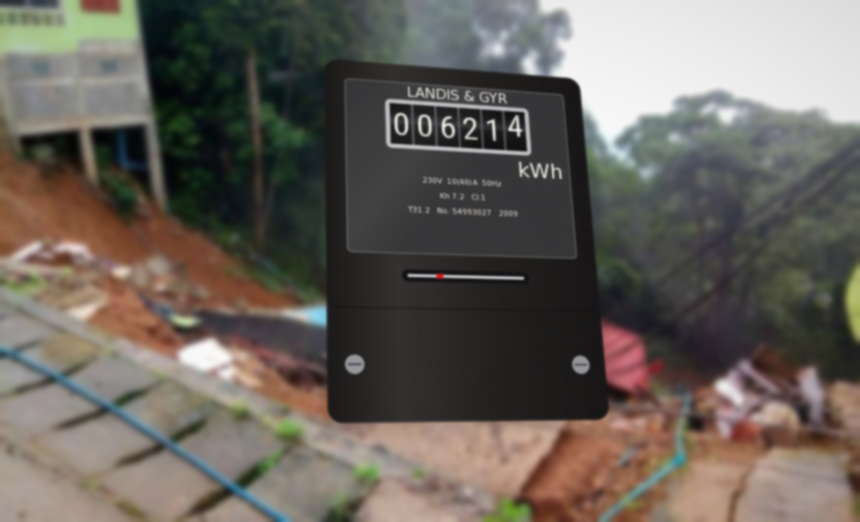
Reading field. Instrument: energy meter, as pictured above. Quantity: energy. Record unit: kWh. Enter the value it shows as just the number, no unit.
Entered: 6214
